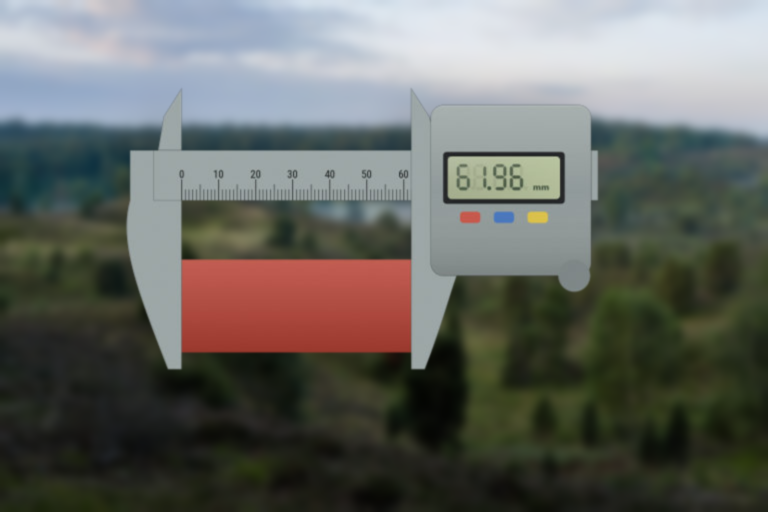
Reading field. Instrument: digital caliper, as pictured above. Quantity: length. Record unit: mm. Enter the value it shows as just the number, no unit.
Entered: 61.96
